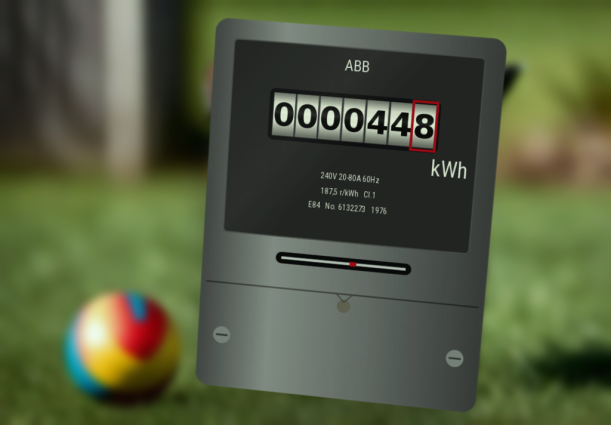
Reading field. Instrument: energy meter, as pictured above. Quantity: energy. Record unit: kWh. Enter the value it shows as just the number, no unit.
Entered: 44.8
